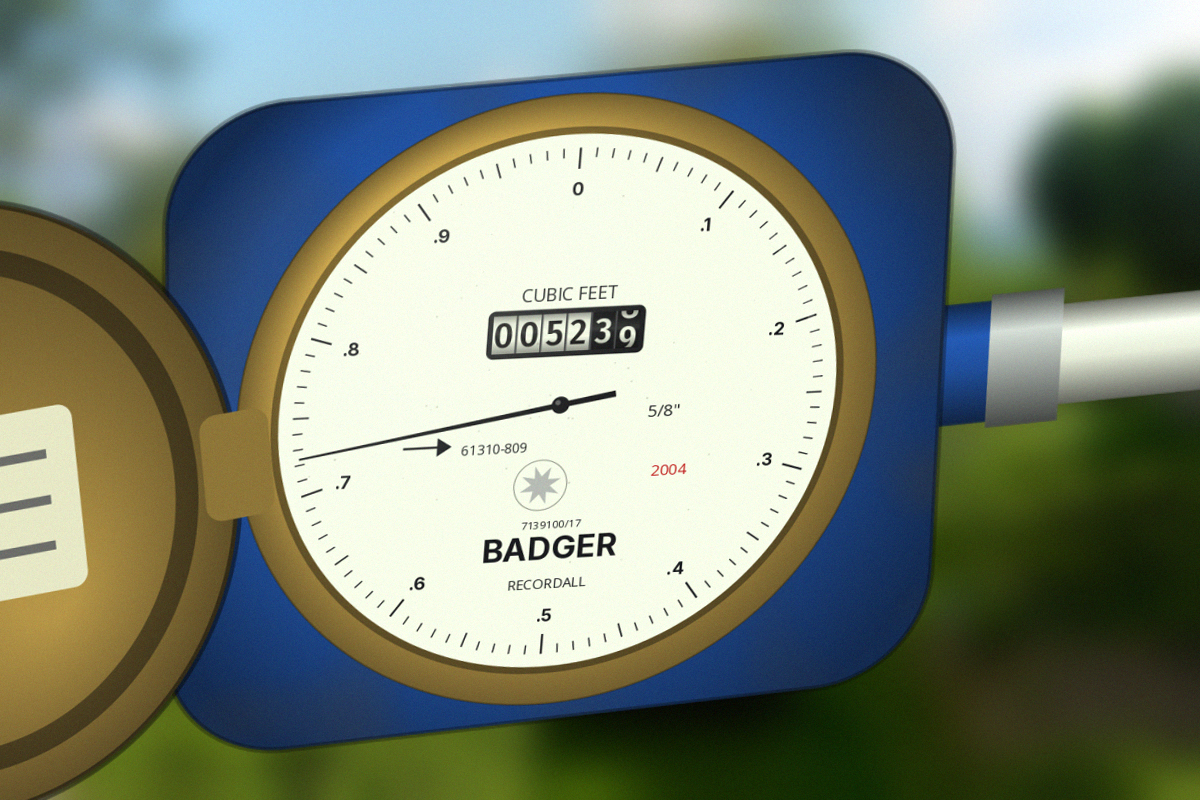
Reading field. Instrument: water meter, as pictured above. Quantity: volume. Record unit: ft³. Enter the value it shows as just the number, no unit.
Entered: 5238.72
